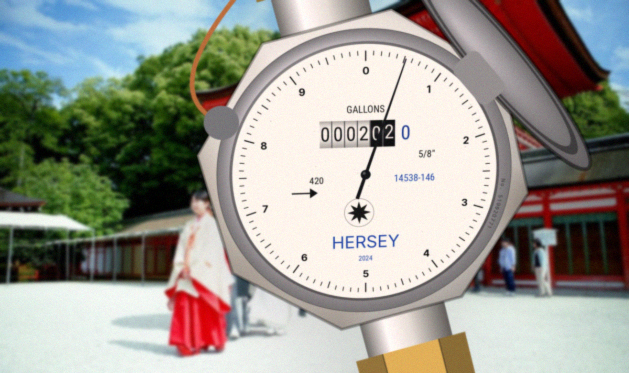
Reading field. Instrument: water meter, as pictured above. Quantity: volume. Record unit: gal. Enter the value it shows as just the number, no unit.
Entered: 2020.5
